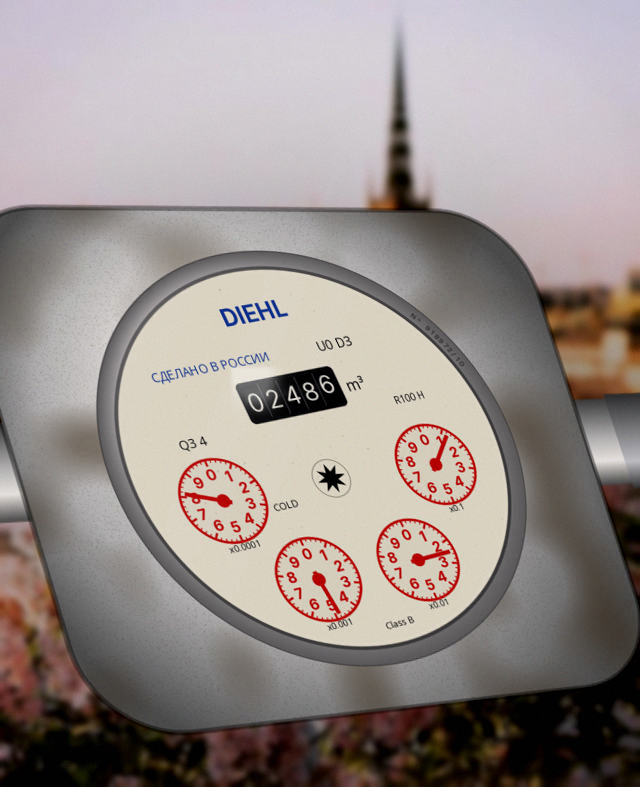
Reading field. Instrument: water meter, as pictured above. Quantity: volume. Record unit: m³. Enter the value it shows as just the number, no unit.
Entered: 2486.1248
